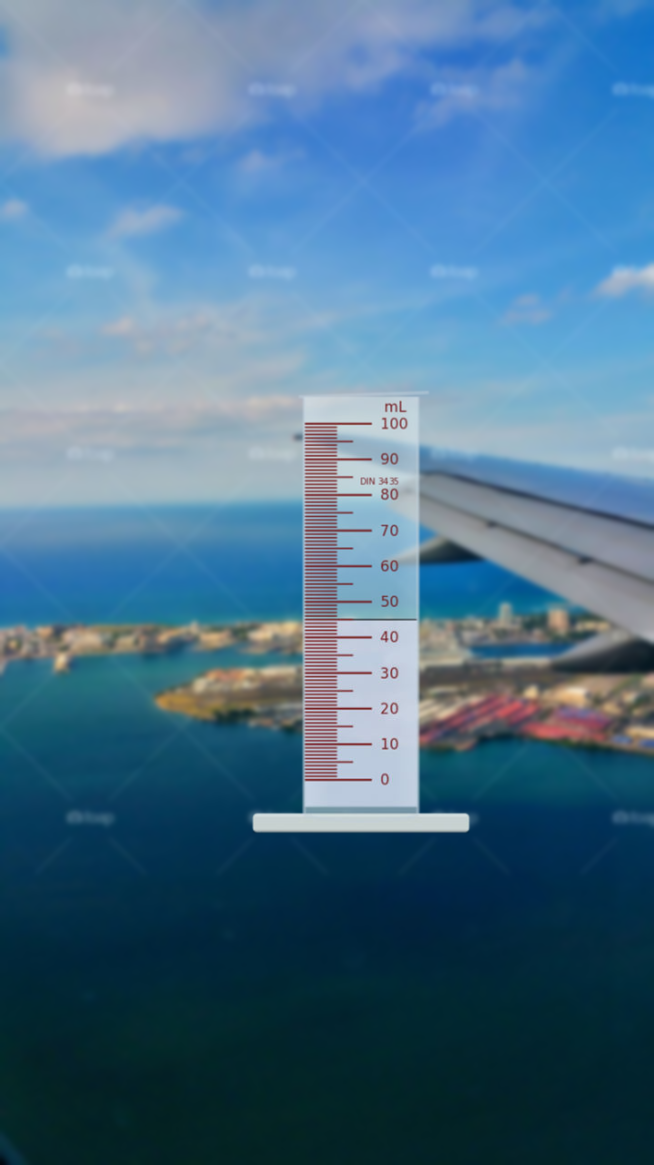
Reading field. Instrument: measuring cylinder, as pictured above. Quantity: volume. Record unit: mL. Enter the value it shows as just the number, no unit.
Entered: 45
